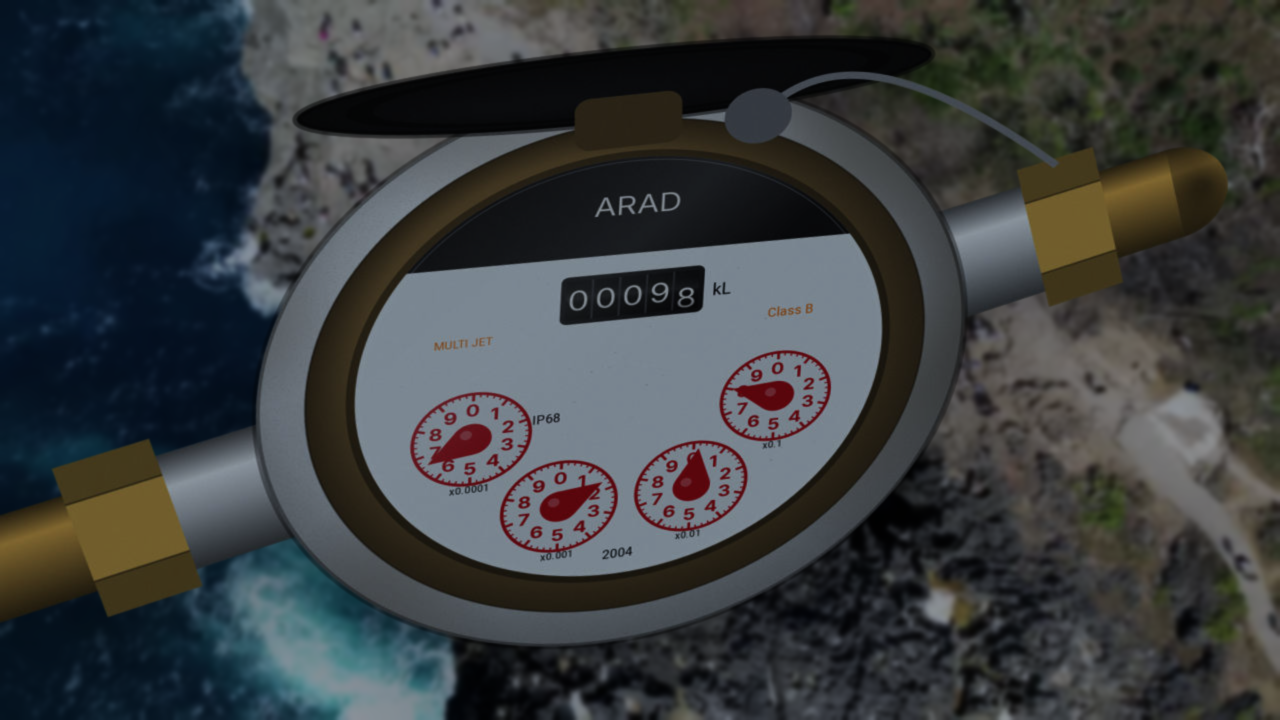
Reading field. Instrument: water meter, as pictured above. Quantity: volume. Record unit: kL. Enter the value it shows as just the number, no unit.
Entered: 97.8016
